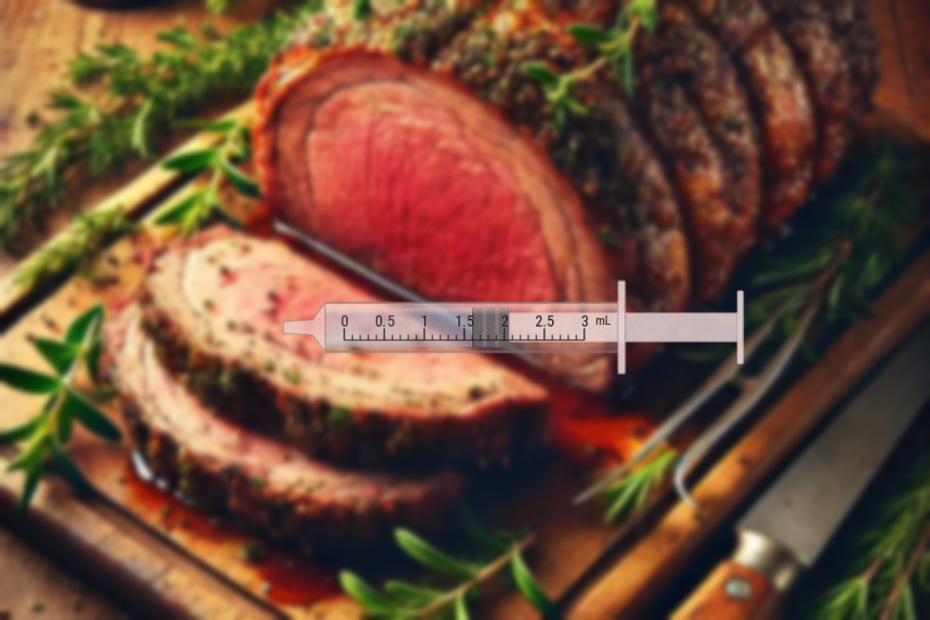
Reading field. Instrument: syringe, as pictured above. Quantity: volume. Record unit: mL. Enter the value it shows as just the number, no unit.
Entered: 1.6
